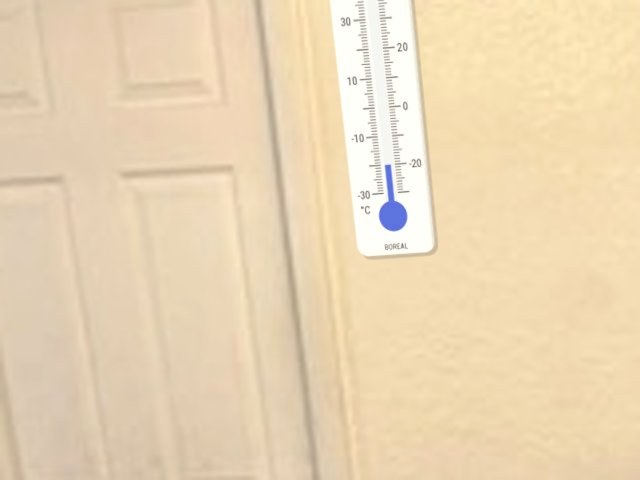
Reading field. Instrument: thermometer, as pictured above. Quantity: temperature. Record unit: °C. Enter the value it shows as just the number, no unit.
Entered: -20
